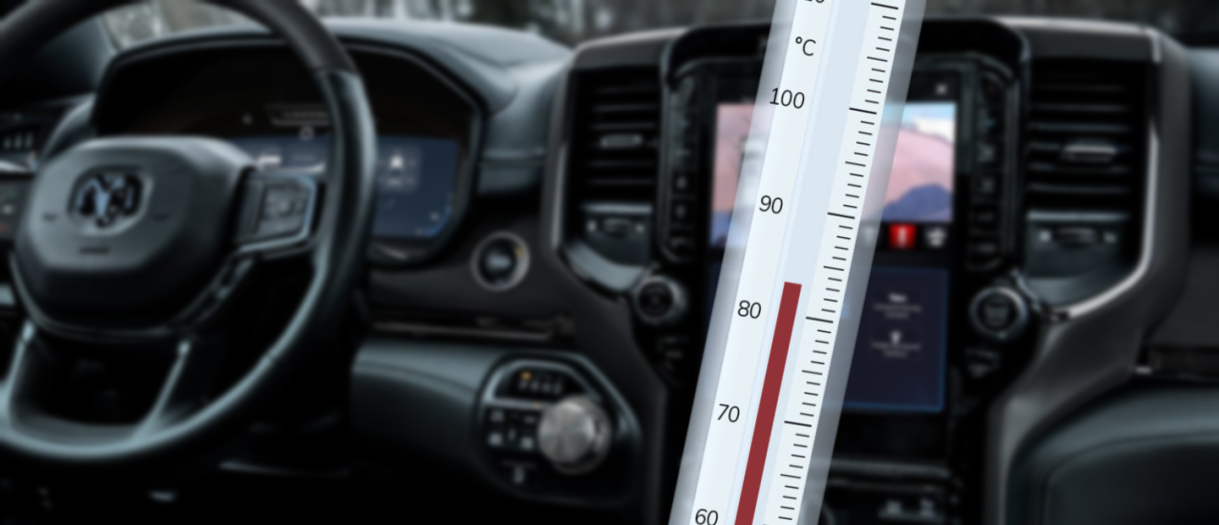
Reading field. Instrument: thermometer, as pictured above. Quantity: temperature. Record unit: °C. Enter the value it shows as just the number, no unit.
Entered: 83
